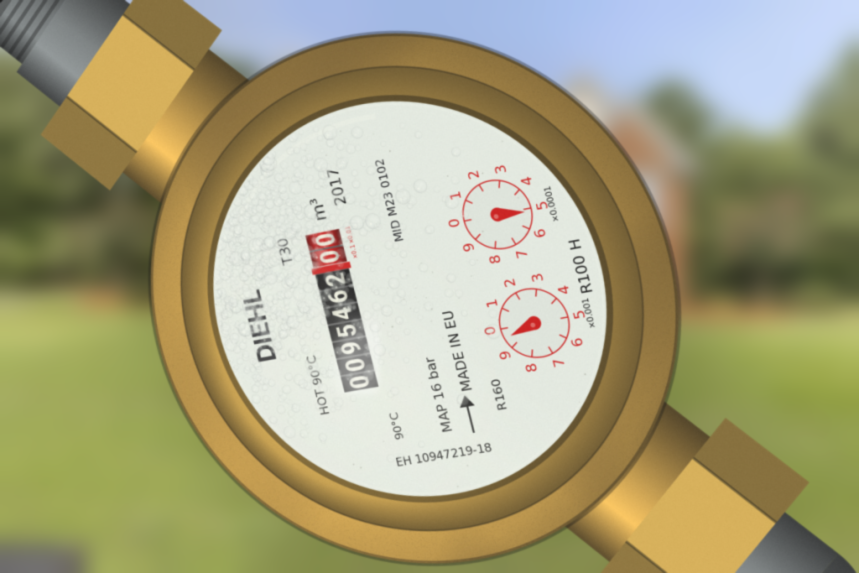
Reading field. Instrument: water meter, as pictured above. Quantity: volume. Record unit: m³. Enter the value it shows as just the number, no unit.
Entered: 95461.9995
